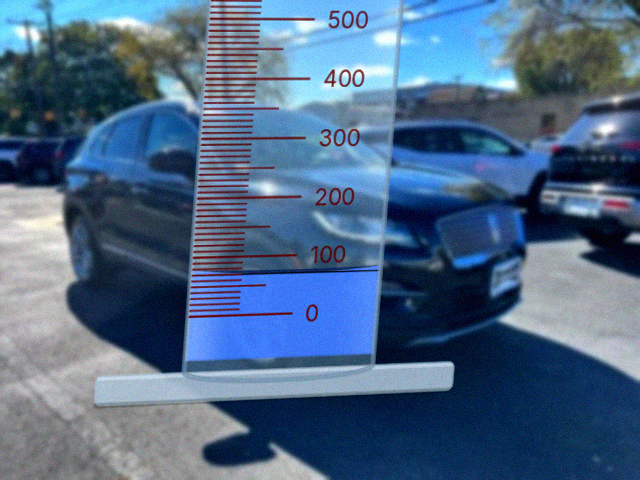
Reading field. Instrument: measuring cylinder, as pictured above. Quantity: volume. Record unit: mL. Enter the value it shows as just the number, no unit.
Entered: 70
